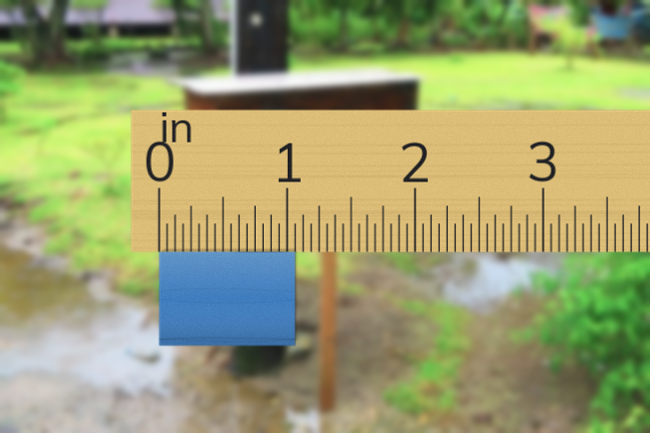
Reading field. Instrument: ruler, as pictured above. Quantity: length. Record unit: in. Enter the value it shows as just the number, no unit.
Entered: 1.0625
